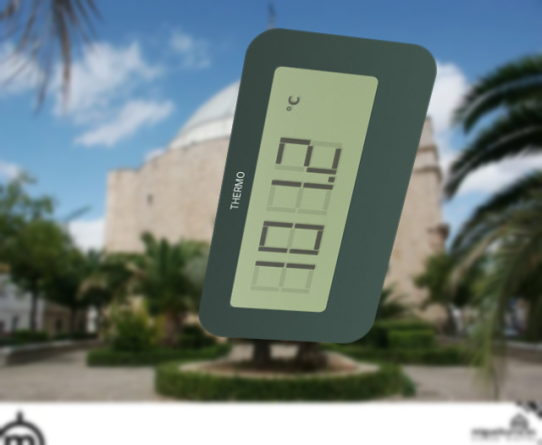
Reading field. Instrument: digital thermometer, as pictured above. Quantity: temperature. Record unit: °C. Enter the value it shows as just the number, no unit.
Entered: 101.2
